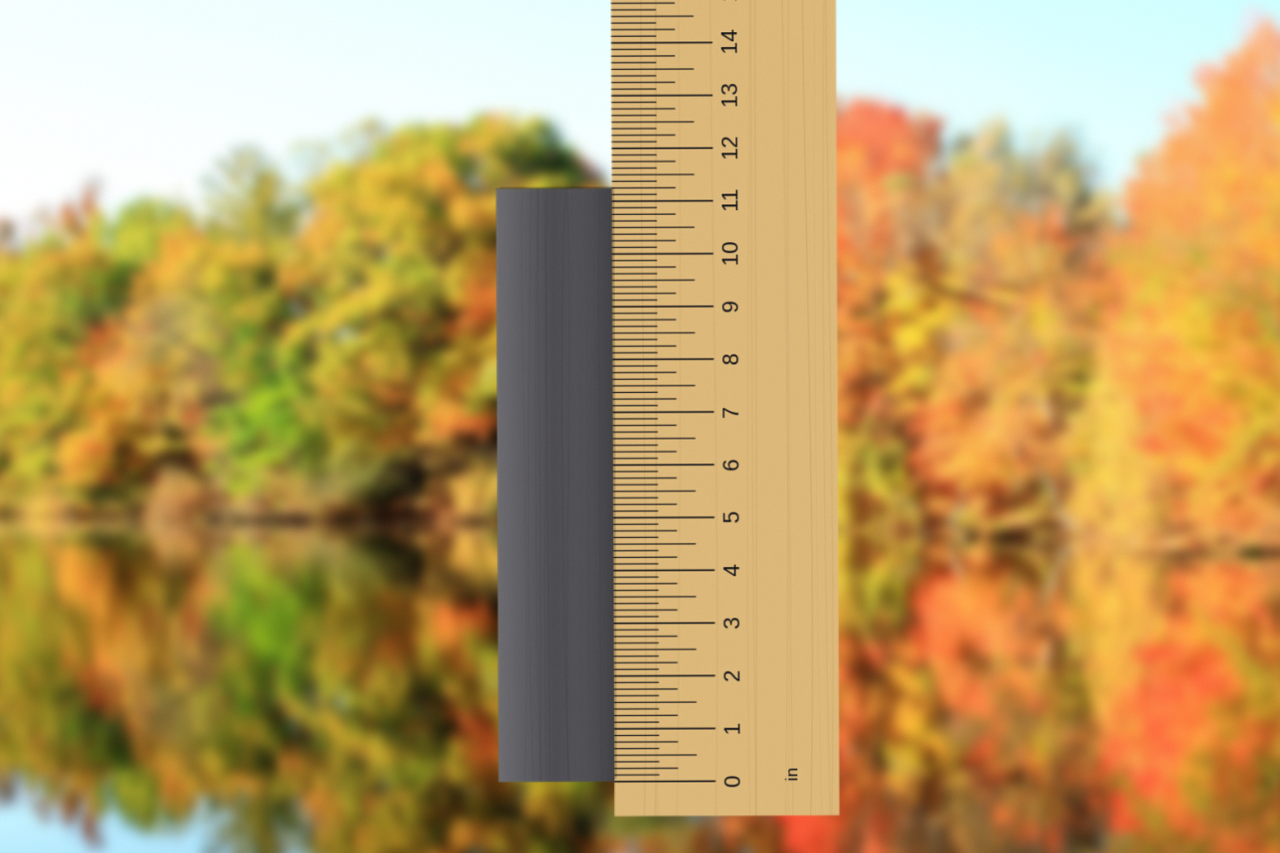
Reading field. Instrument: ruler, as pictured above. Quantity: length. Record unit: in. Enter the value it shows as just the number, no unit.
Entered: 11.25
